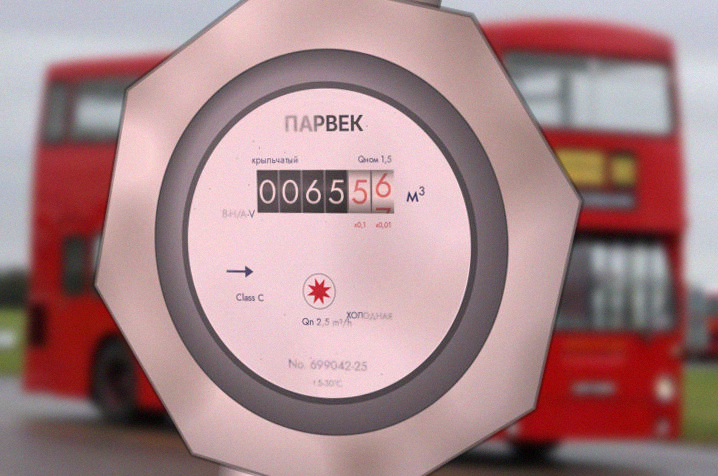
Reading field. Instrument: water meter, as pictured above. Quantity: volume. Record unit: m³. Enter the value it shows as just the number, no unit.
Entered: 65.56
